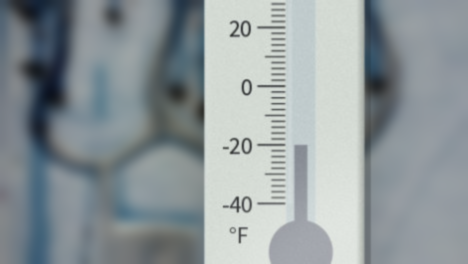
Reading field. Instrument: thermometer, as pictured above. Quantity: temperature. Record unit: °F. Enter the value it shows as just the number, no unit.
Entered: -20
